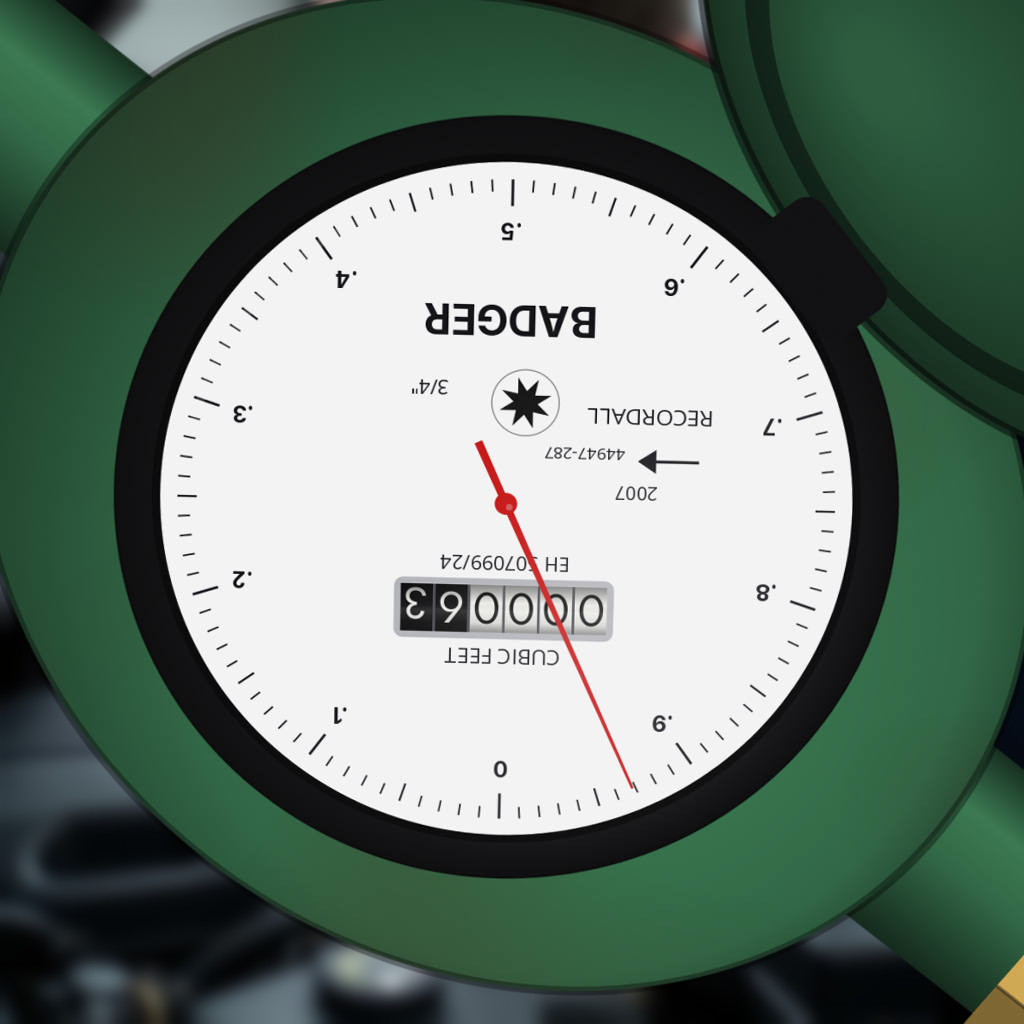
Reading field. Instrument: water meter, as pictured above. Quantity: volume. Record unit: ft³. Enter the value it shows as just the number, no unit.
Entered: 62.93
